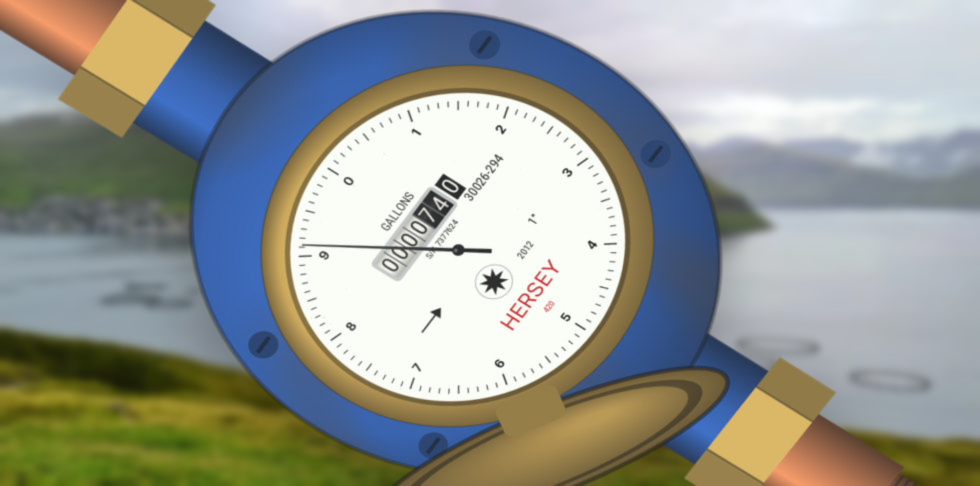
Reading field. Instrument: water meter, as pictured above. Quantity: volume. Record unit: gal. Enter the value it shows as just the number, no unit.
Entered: 739.1
